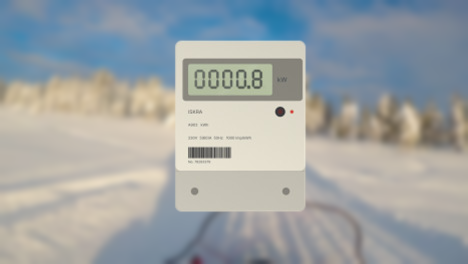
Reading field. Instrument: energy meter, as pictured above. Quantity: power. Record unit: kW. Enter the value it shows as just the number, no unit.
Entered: 0.8
